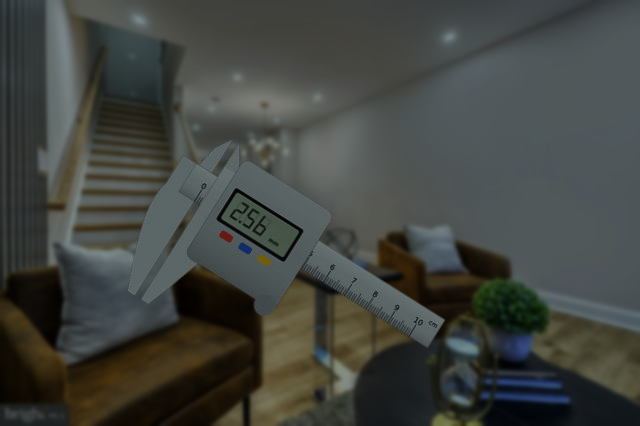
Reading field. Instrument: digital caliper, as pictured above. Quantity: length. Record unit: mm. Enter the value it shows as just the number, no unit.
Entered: 2.56
